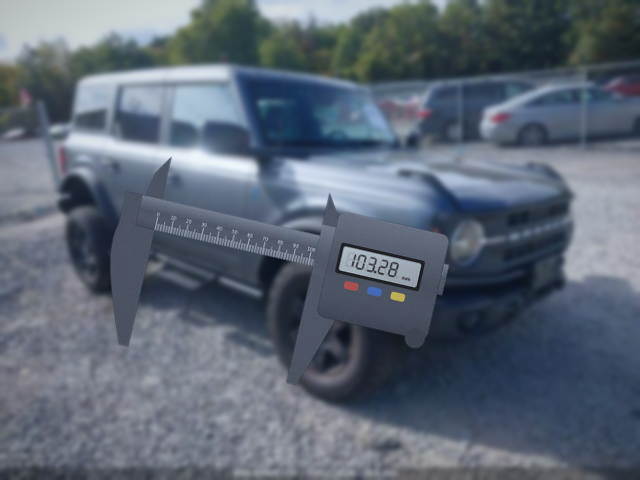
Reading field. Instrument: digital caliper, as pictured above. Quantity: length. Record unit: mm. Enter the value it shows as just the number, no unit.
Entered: 103.28
